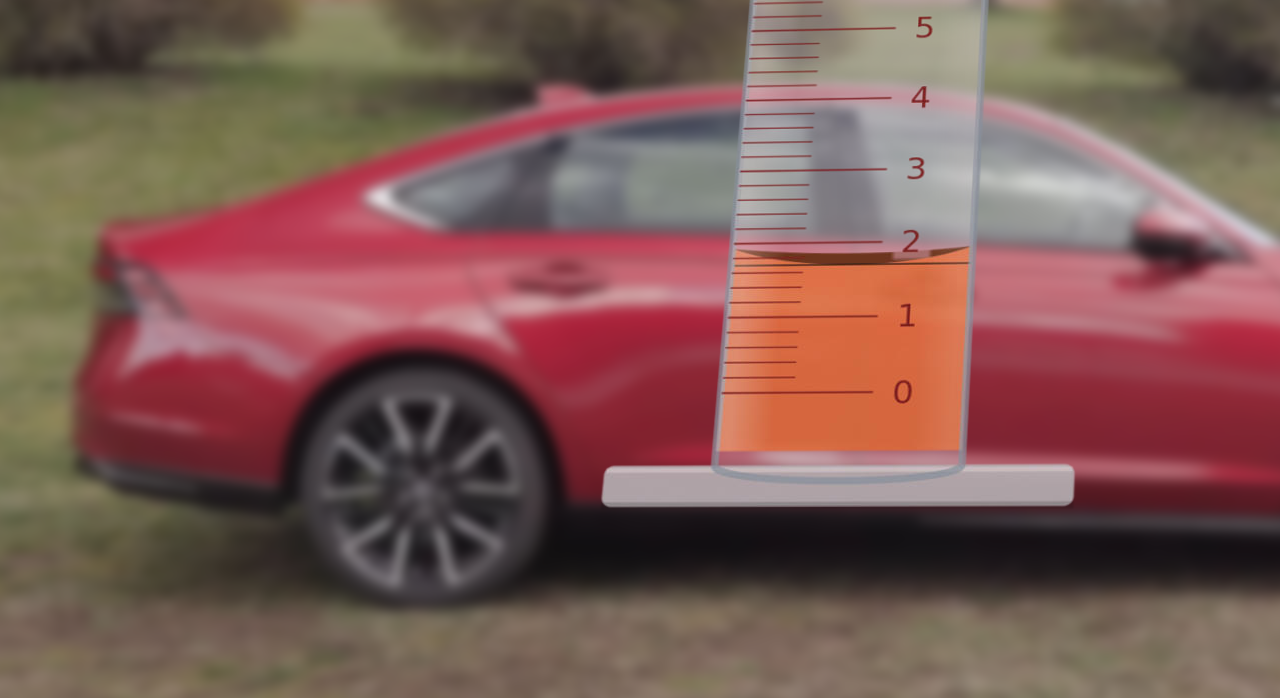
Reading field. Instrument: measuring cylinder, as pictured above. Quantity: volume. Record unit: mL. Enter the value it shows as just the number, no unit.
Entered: 1.7
